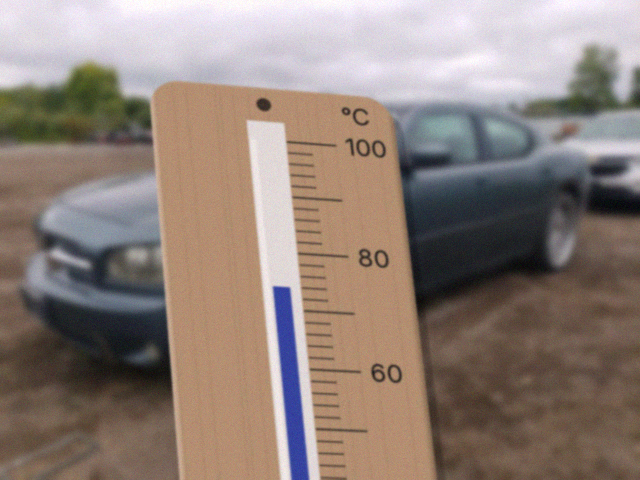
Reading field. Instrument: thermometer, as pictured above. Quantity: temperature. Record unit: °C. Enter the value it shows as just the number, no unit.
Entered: 74
